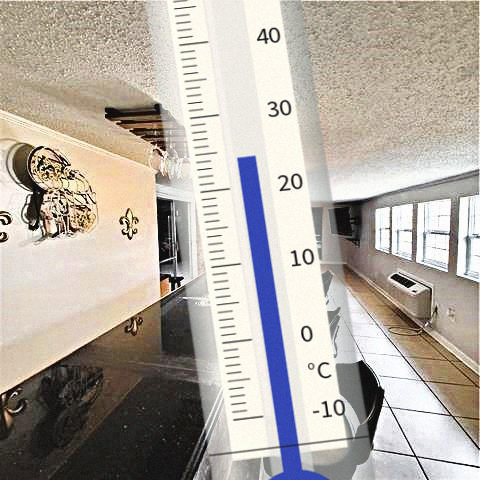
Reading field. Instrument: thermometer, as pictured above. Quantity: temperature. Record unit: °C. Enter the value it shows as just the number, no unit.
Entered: 24
